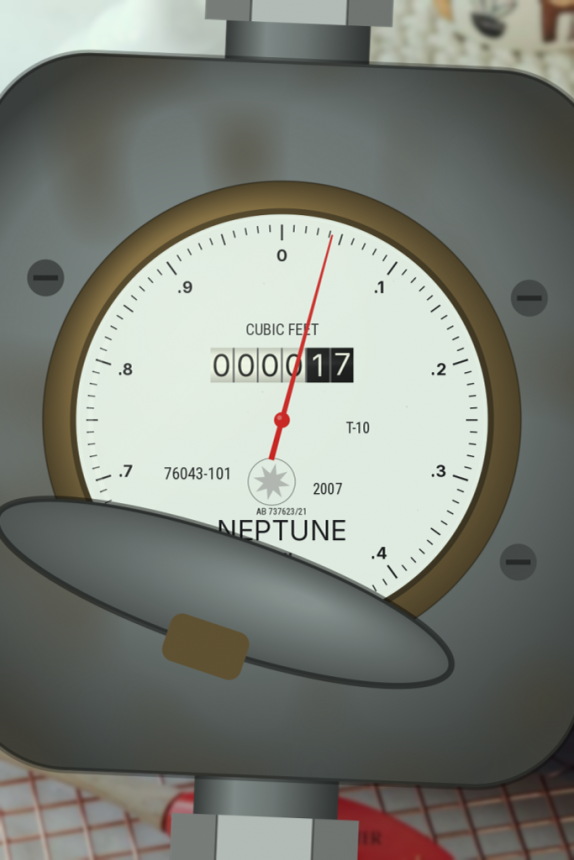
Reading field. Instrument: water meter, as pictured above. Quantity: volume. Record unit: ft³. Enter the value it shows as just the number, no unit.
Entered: 17.04
